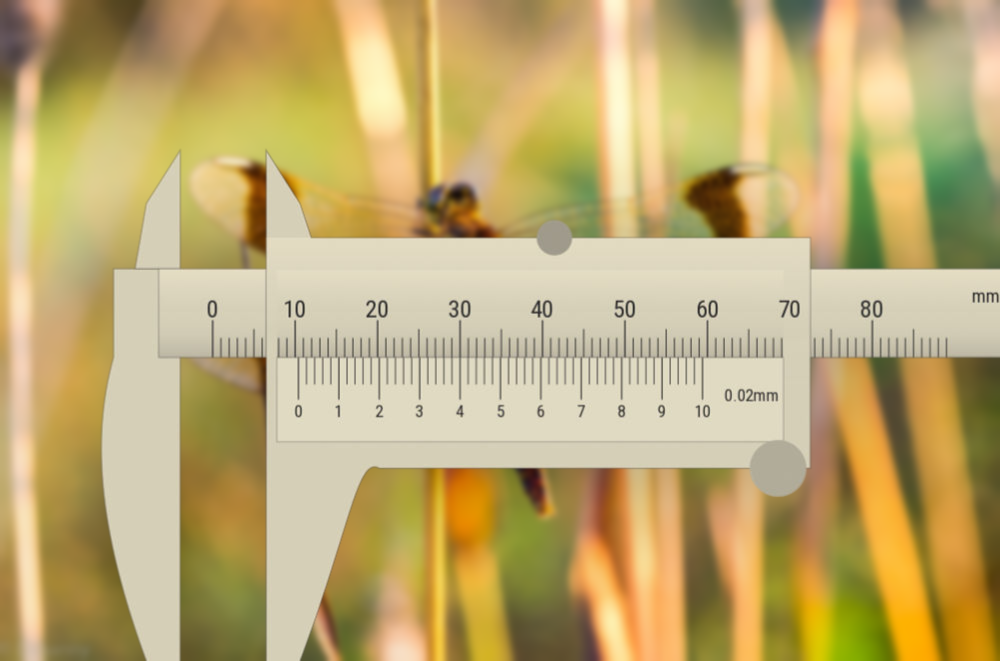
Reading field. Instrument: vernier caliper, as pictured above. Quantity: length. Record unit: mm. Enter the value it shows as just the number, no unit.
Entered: 10.4
